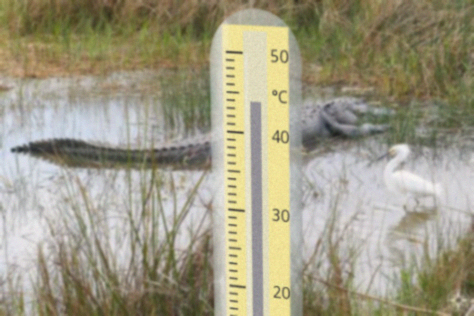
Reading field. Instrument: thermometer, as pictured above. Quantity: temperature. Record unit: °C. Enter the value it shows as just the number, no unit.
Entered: 44
